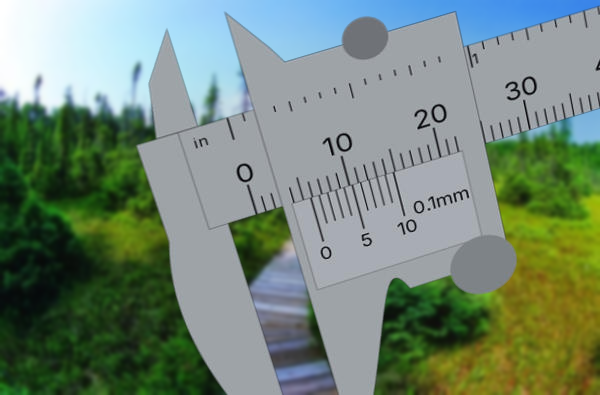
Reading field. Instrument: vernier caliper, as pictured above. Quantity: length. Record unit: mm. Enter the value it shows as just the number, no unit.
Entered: 5.8
